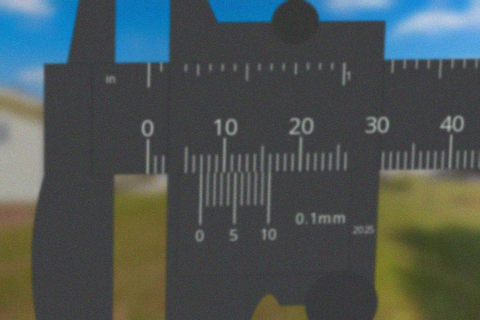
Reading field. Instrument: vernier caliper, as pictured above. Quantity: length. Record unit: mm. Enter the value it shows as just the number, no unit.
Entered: 7.0
